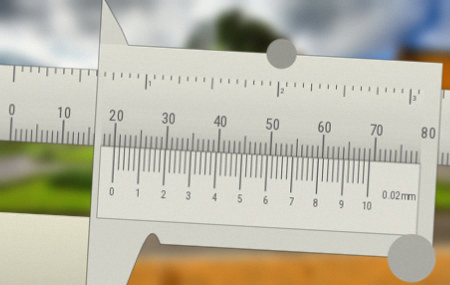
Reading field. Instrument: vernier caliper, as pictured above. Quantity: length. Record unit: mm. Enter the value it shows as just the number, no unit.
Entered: 20.0
